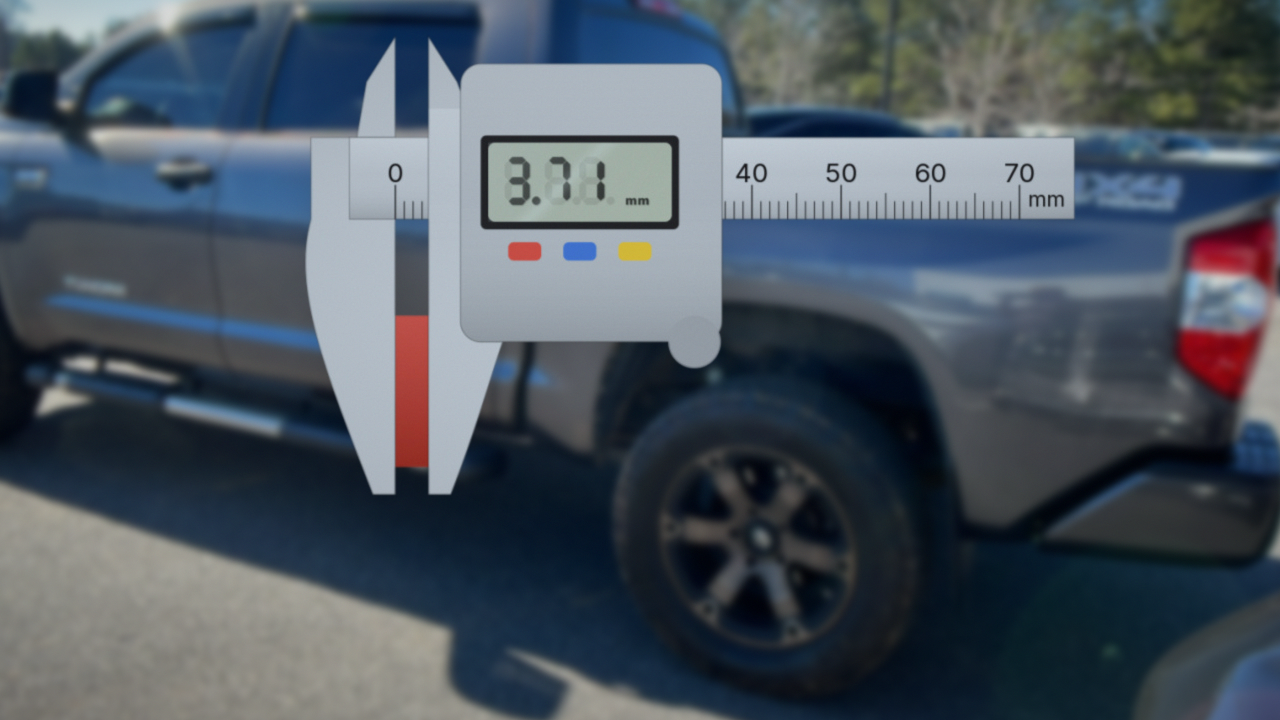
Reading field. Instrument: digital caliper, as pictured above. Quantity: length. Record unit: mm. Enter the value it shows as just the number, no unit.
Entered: 3.71
